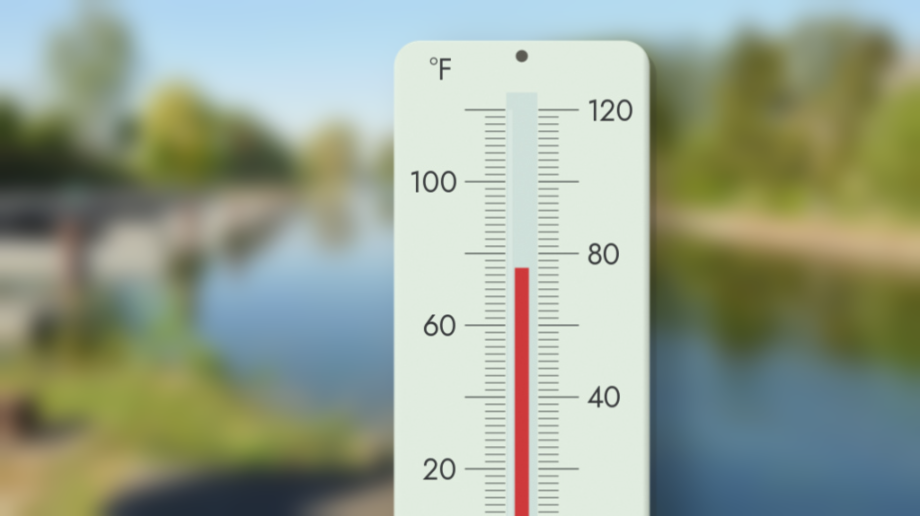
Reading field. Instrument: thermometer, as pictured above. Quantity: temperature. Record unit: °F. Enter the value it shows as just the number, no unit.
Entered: 76
